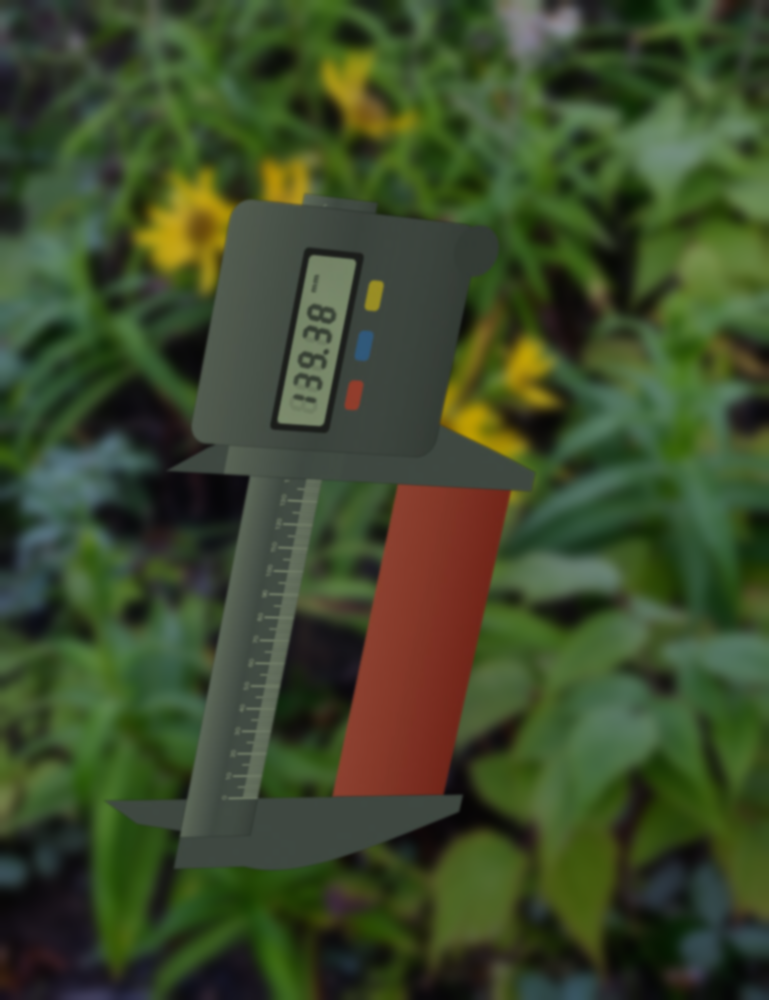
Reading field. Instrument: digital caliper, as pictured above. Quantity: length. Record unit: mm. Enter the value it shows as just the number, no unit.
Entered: 139.38
